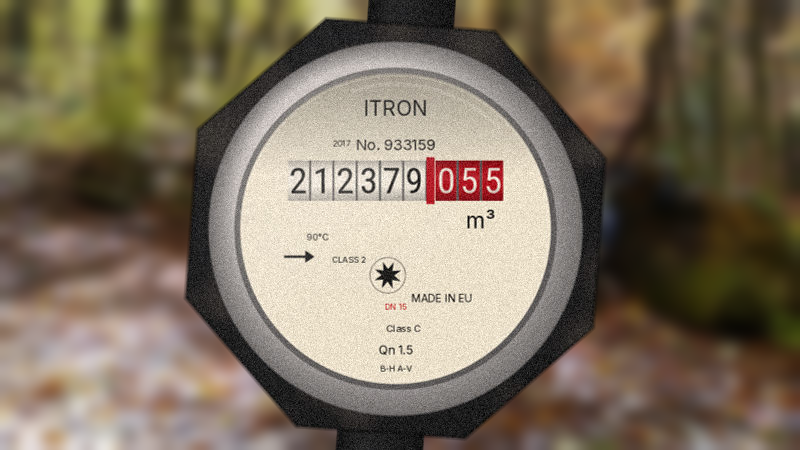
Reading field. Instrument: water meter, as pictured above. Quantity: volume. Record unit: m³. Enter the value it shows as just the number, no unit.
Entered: 212379.055
